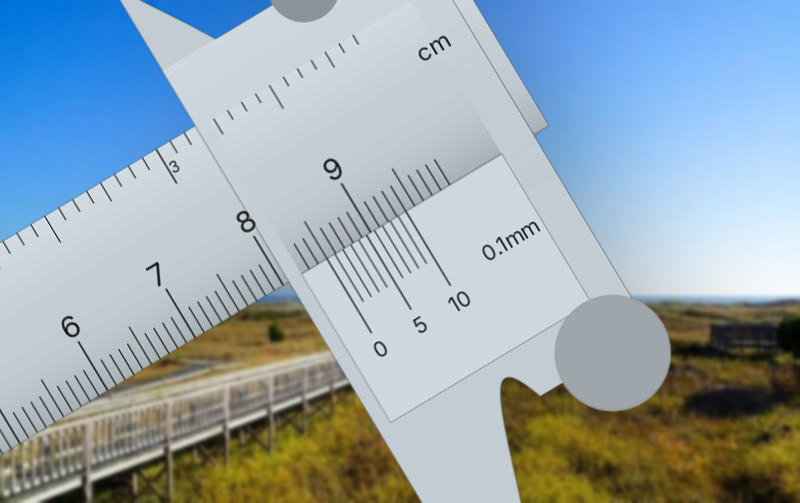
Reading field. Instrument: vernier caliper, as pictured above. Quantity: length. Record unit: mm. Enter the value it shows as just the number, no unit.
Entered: 85.0
